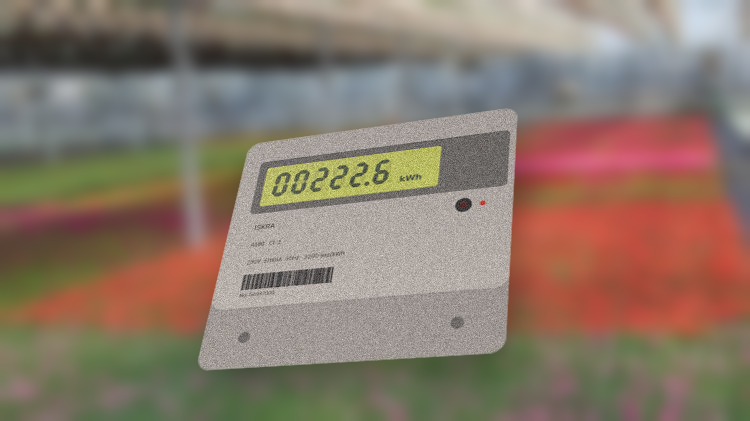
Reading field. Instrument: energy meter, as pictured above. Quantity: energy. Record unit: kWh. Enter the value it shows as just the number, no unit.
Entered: 222.6
